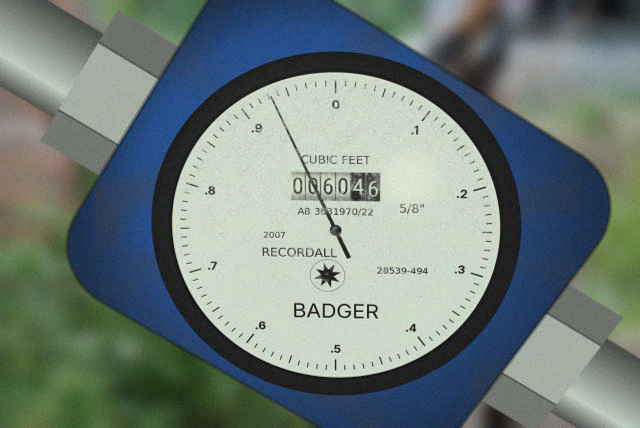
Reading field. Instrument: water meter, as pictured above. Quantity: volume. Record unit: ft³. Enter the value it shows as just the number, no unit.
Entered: 6045.93
